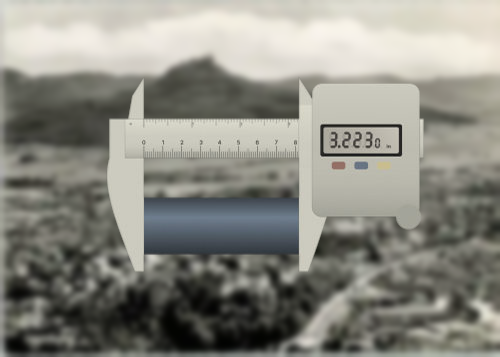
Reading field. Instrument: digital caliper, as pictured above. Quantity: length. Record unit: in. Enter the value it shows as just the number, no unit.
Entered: 3.2230
